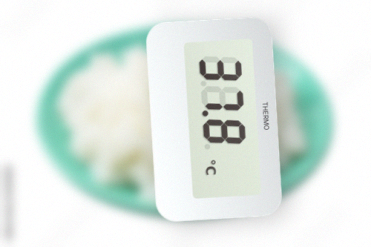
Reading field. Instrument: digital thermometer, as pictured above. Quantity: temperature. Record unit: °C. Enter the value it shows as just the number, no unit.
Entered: 37.8
